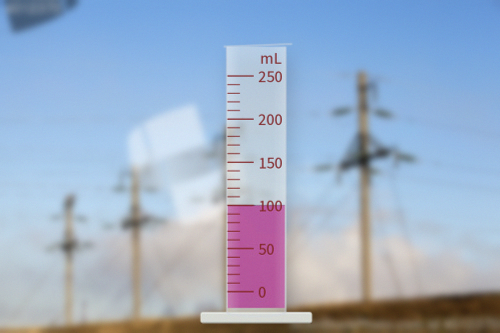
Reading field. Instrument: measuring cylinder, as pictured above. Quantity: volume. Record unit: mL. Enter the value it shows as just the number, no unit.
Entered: 100
